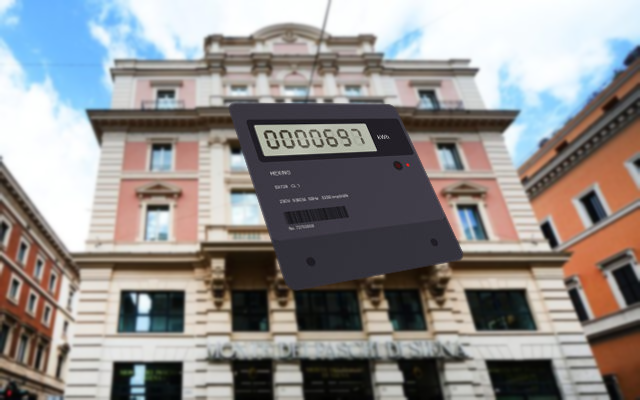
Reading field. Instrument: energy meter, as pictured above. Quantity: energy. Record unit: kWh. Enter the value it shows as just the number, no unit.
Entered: 697
